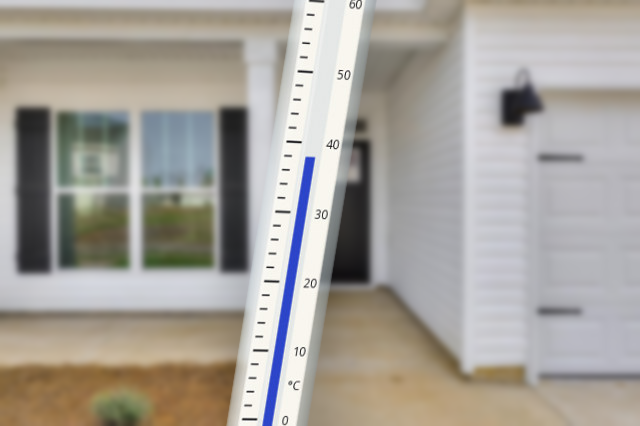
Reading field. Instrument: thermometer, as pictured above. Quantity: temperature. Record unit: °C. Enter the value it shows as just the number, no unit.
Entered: 38
